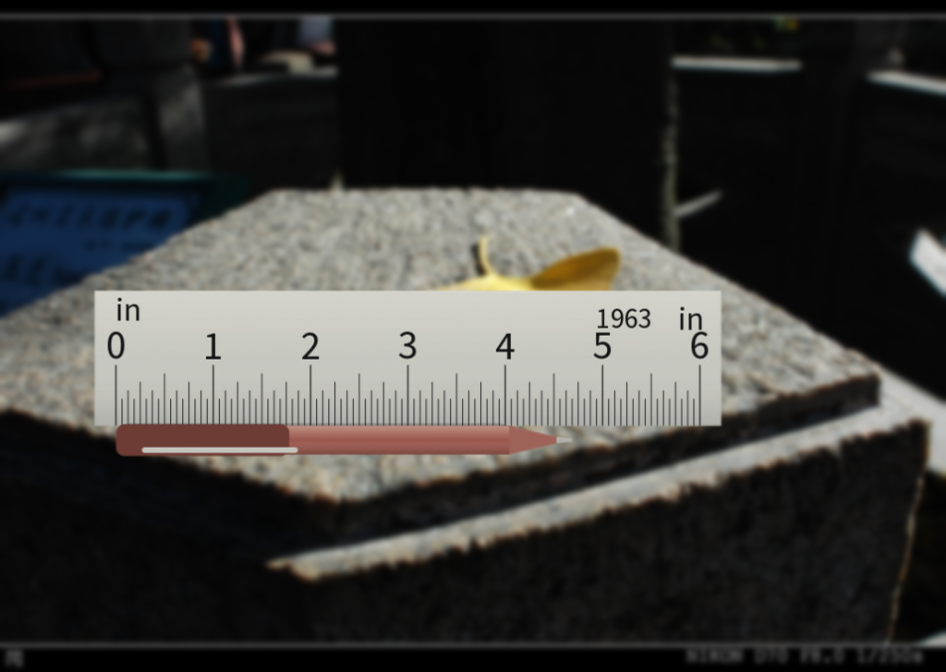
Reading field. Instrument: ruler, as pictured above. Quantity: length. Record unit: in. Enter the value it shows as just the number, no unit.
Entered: 4.6875
